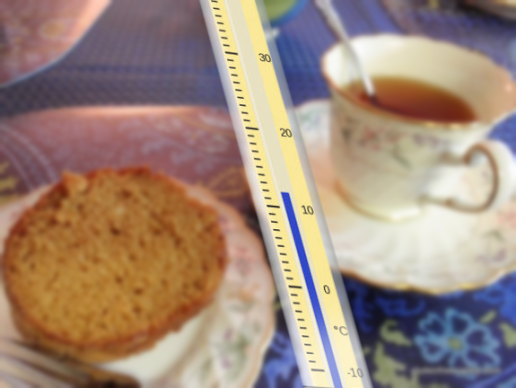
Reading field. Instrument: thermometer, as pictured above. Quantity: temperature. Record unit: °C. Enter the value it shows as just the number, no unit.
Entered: 12
